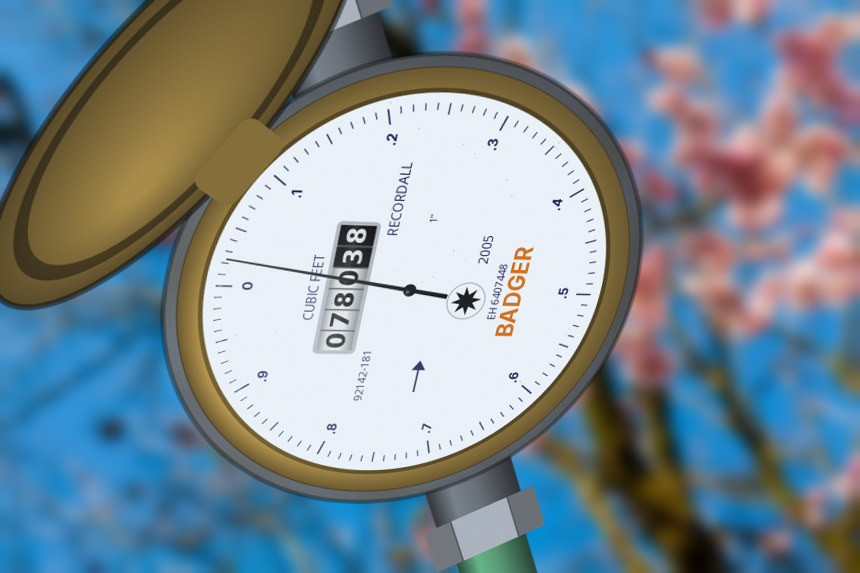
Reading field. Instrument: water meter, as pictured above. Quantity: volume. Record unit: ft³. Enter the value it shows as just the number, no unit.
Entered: 78038.02
